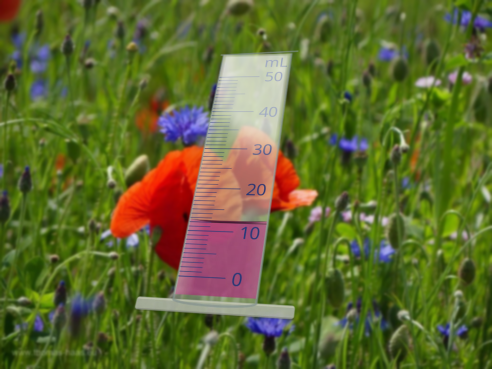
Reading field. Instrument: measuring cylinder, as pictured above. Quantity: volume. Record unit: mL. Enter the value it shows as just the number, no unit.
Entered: 12
